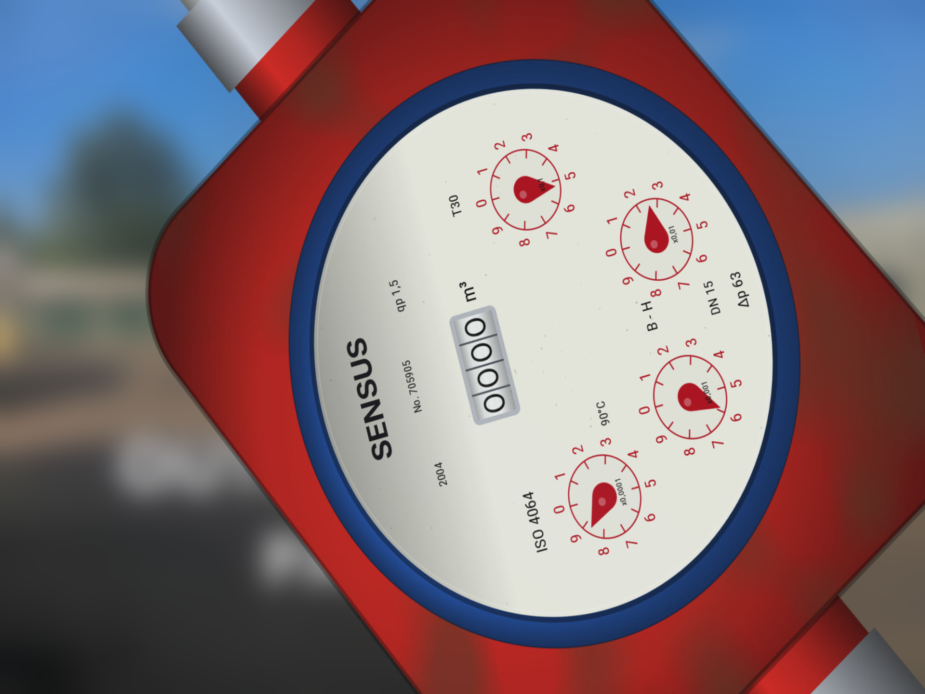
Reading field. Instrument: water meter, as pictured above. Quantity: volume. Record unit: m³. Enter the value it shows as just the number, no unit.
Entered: 0.5258
